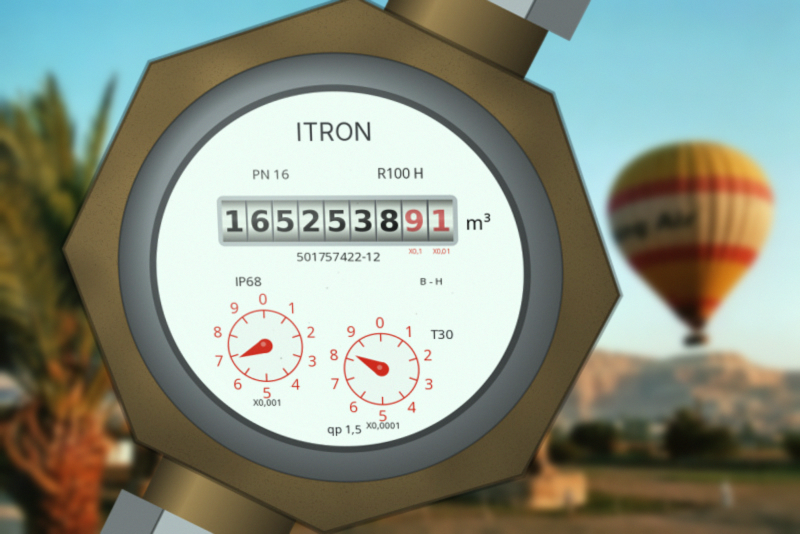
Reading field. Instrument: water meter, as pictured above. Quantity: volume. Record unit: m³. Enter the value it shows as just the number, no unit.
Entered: 1652538.9168
